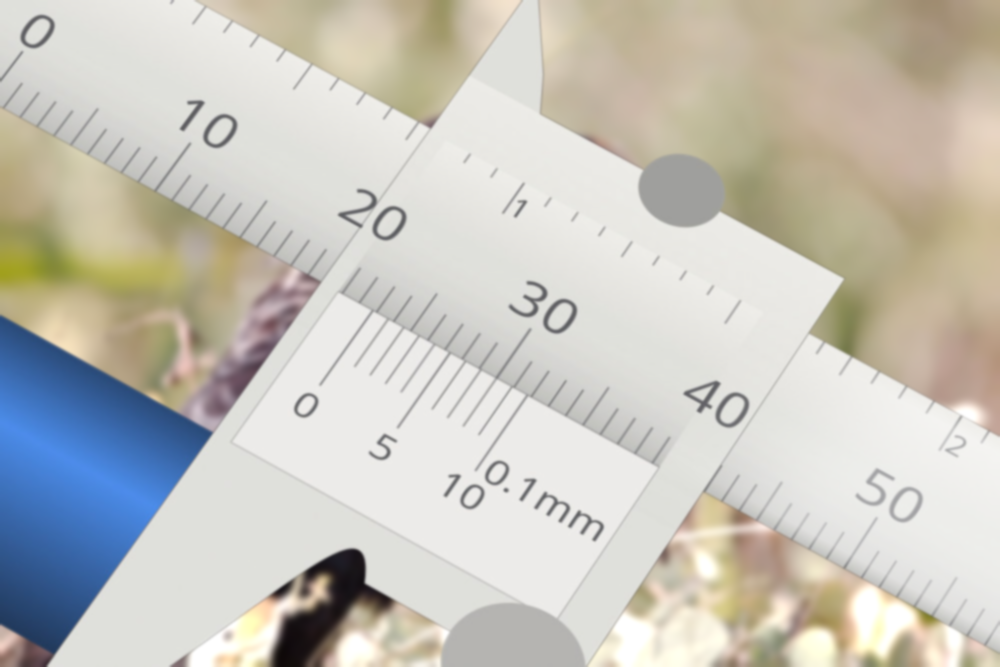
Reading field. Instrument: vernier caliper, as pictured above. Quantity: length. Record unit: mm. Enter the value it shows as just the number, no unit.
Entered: 22.8
